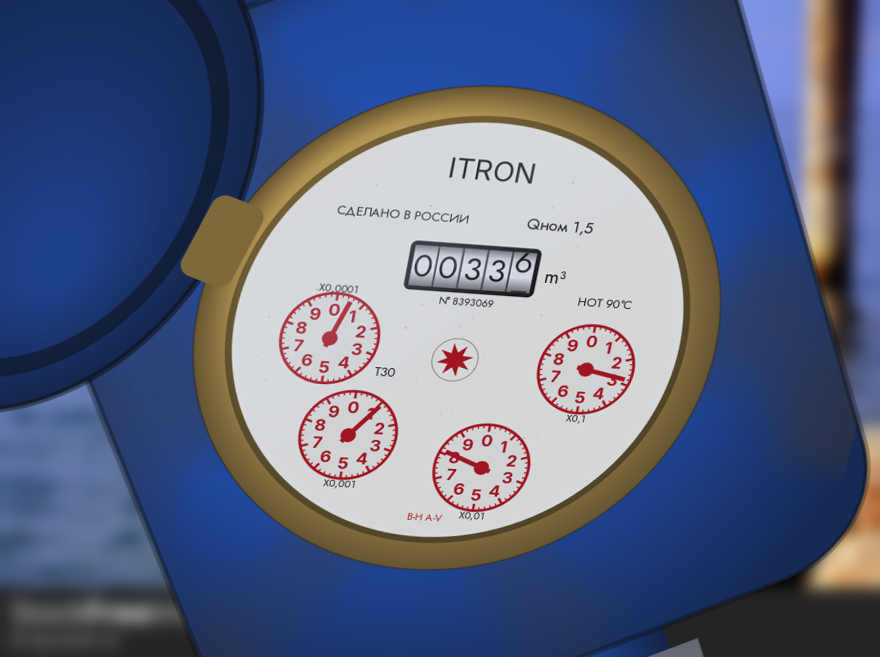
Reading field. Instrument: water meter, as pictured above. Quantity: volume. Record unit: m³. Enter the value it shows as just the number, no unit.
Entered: 336.2810
